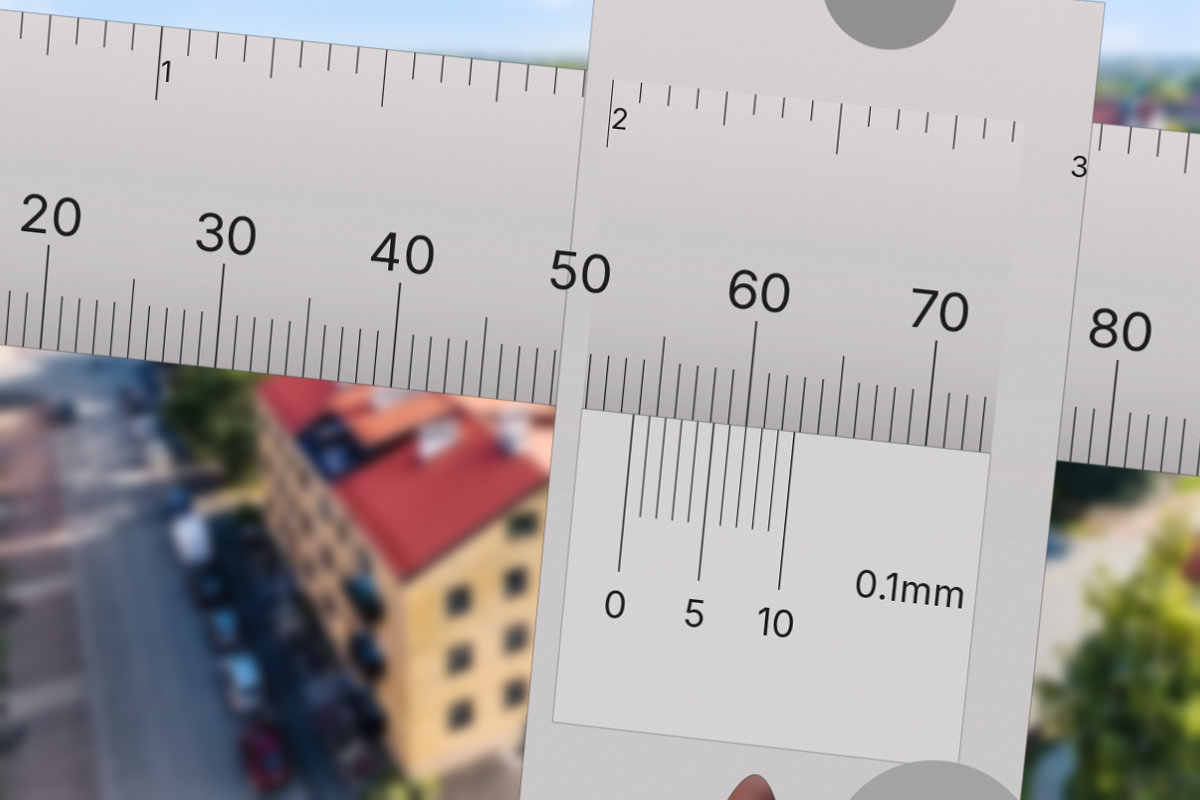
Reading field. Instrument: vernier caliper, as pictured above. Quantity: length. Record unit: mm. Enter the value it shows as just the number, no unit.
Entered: 53.7
